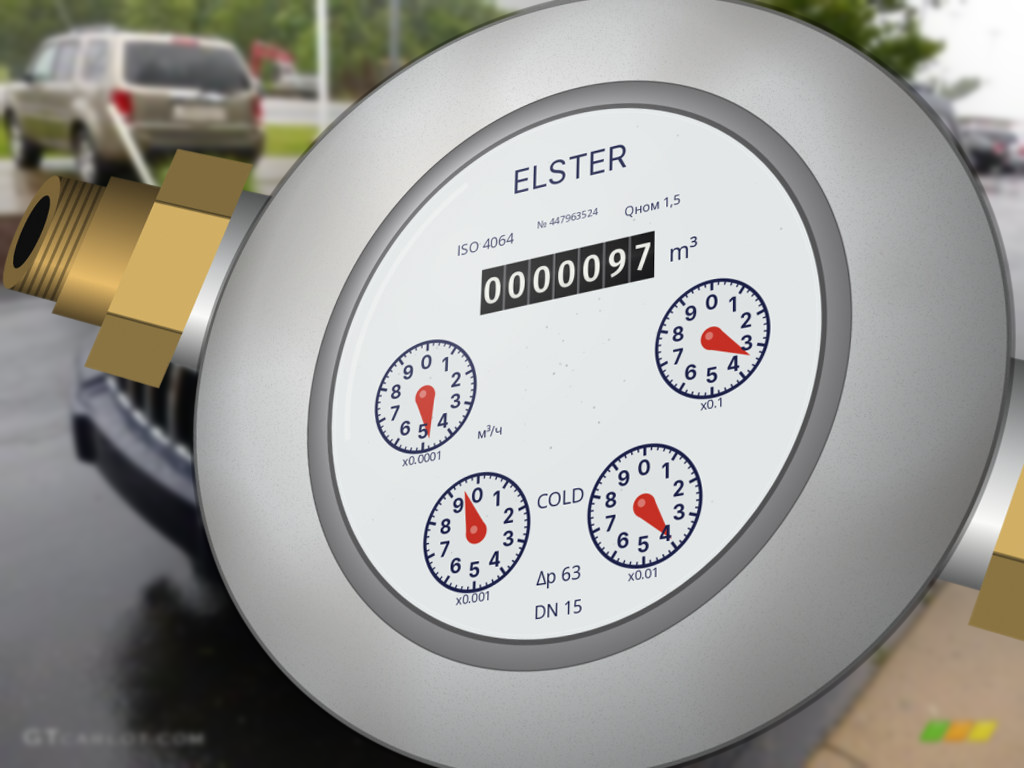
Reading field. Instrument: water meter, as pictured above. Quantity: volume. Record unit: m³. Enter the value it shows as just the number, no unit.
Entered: 97.3394
